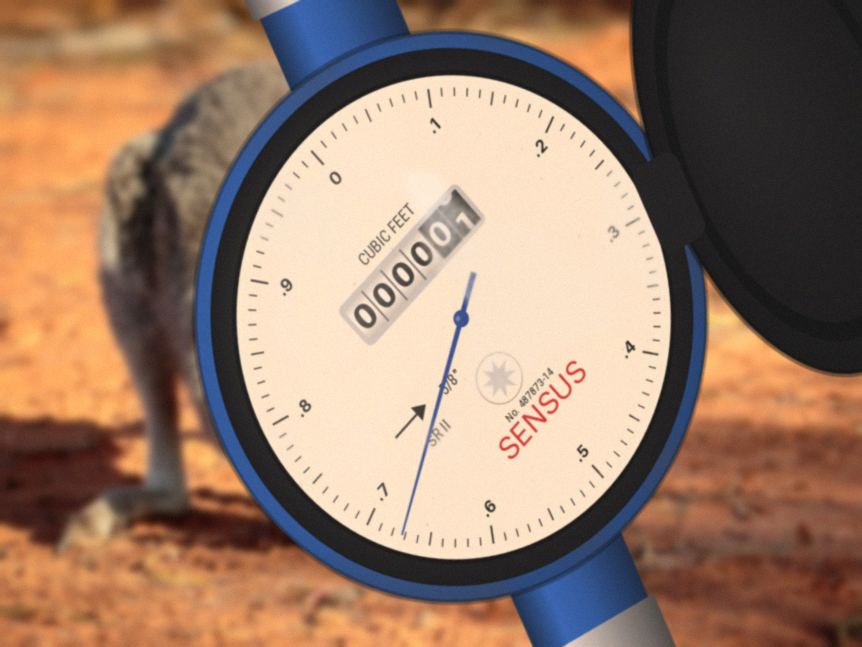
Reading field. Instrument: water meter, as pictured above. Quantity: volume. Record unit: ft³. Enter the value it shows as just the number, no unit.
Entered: 0.67
